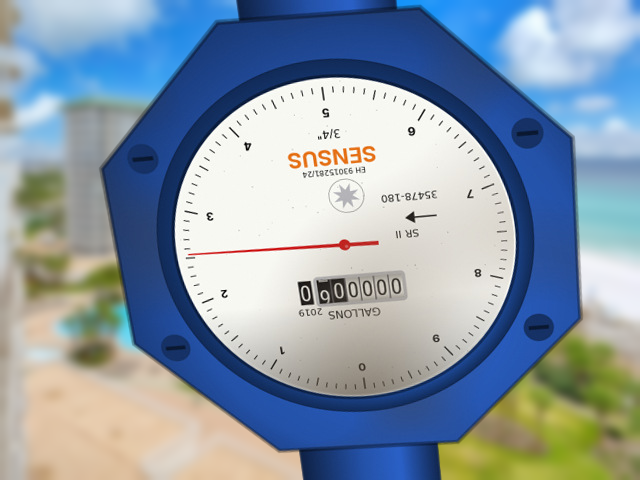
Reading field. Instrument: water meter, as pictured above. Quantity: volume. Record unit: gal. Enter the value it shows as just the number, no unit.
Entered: 62.5
